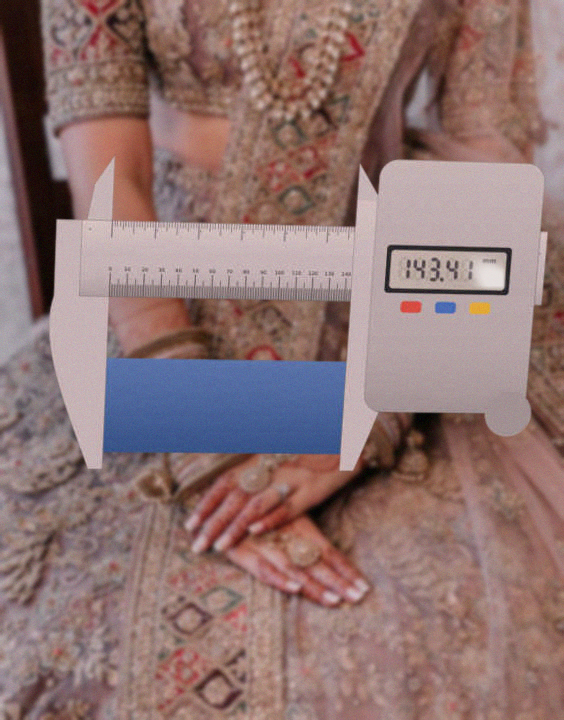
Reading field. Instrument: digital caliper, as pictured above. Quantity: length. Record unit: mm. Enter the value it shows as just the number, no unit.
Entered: 143.41
